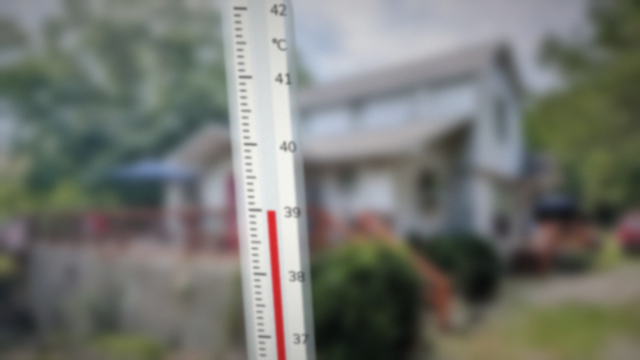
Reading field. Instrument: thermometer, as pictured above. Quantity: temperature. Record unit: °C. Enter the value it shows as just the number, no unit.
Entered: 39
